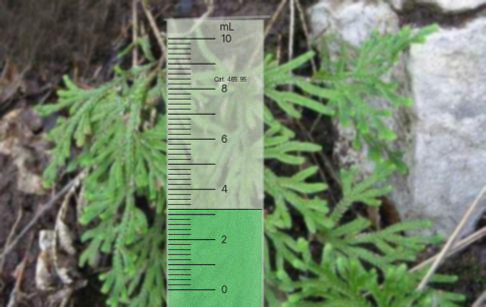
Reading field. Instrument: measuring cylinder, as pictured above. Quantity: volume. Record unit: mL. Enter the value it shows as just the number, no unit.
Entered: 3.2
